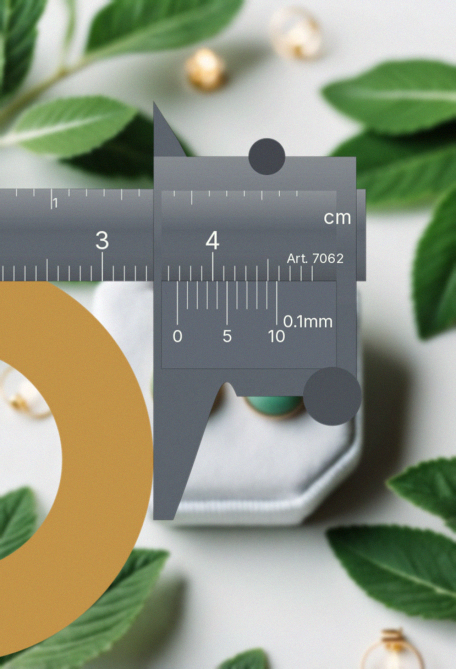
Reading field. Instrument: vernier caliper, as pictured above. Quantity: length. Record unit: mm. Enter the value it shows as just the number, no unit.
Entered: 36.8
